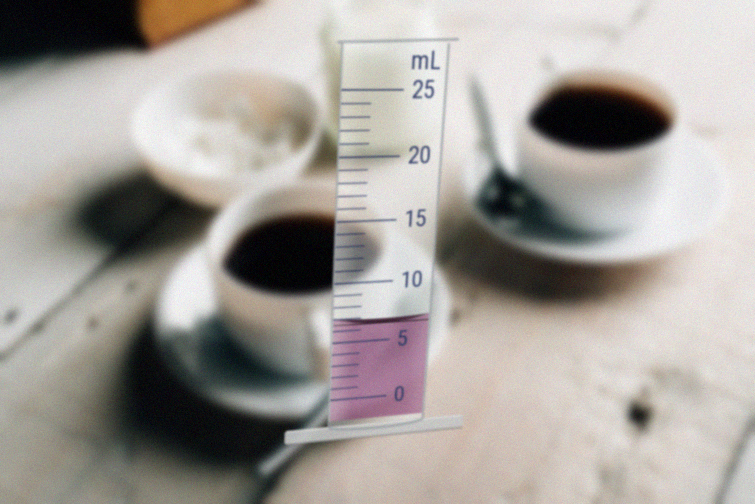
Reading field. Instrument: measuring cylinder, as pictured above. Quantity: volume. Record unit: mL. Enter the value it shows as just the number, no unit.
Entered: 6.5
